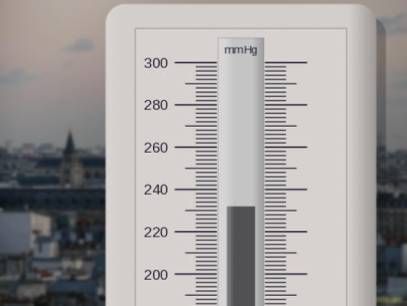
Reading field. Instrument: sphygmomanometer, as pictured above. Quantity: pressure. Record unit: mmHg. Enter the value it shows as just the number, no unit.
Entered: 232
